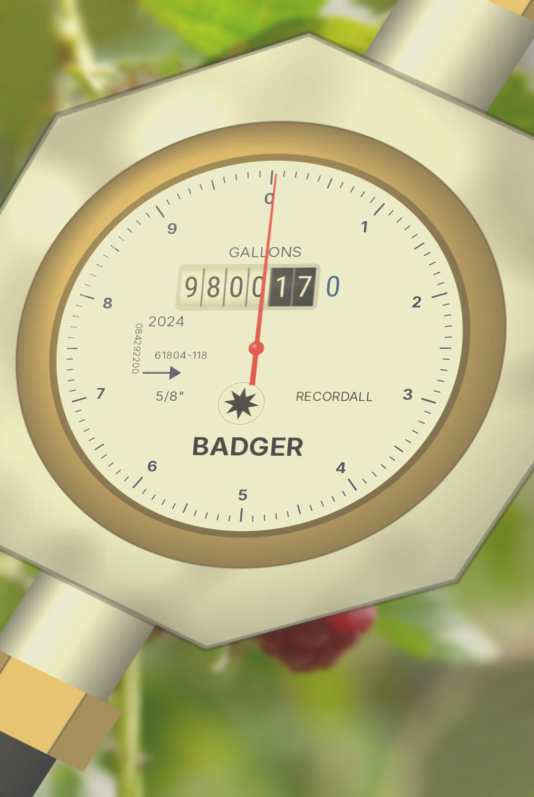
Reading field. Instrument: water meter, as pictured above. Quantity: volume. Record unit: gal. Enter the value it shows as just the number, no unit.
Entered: 9800170.0
